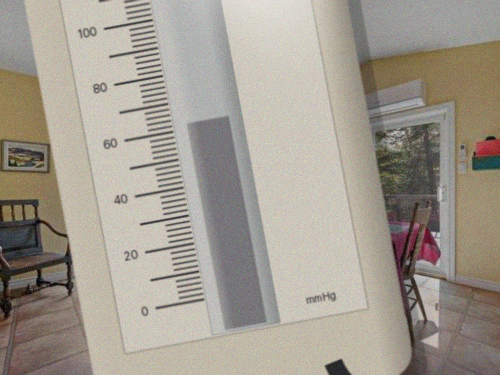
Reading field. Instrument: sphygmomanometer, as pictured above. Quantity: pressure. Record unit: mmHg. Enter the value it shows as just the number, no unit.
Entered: 62
